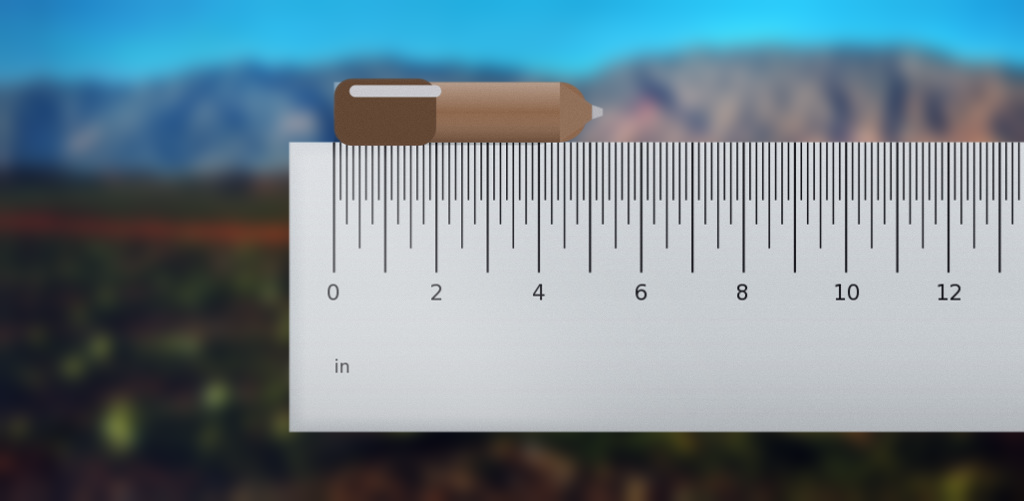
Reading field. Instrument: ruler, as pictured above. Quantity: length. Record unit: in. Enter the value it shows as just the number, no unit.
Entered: 5.25
